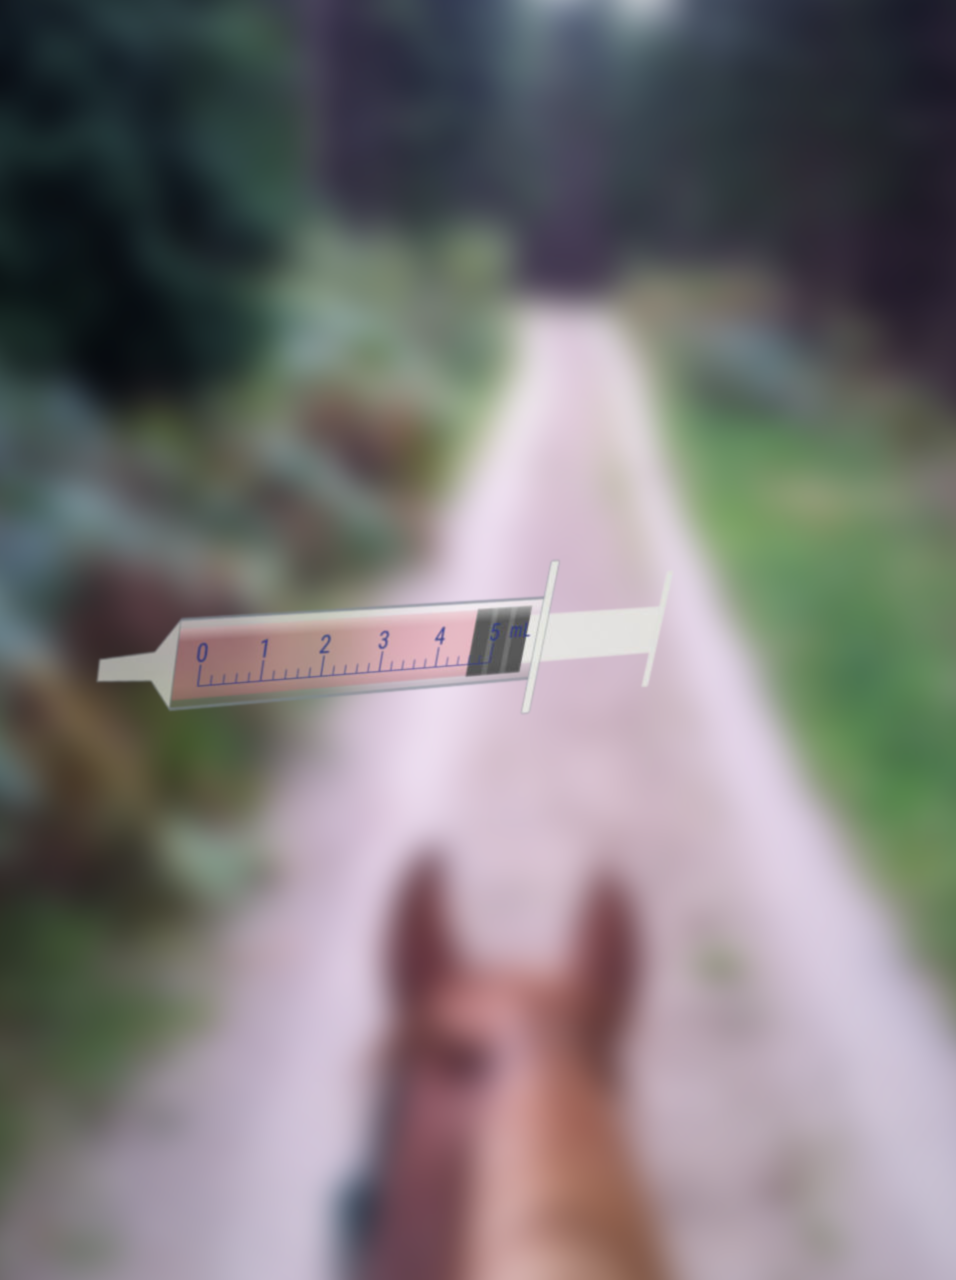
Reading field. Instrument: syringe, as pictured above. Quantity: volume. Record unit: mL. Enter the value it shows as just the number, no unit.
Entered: 4.6
